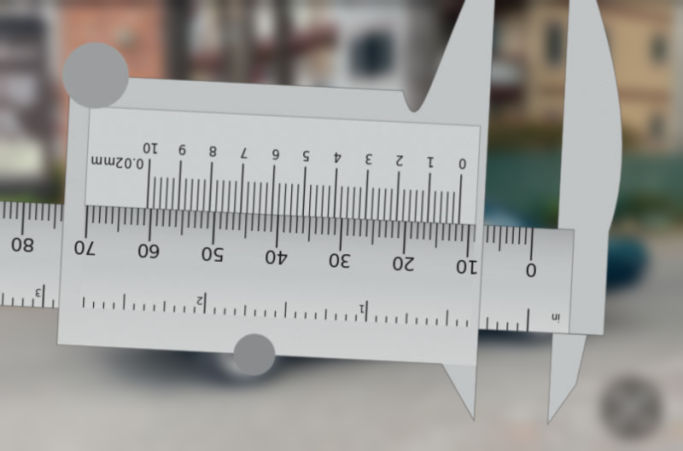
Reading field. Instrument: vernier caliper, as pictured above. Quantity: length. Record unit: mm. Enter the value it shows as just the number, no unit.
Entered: 11.6
